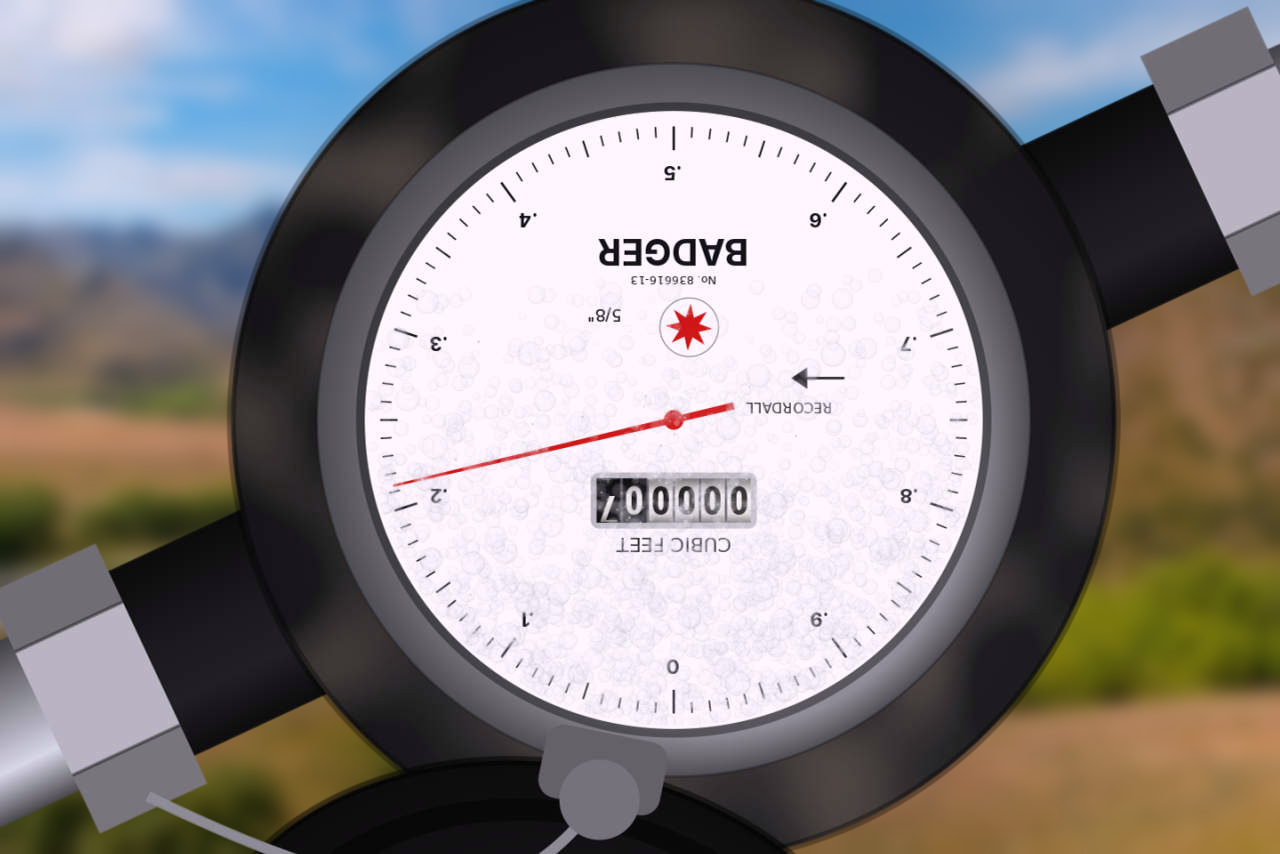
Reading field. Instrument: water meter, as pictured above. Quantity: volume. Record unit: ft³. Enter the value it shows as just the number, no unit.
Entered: 7.21
